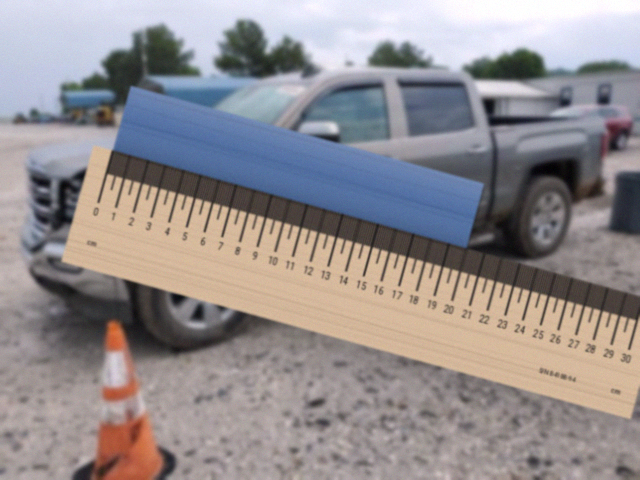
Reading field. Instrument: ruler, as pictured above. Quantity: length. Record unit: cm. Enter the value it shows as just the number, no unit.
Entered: 20
